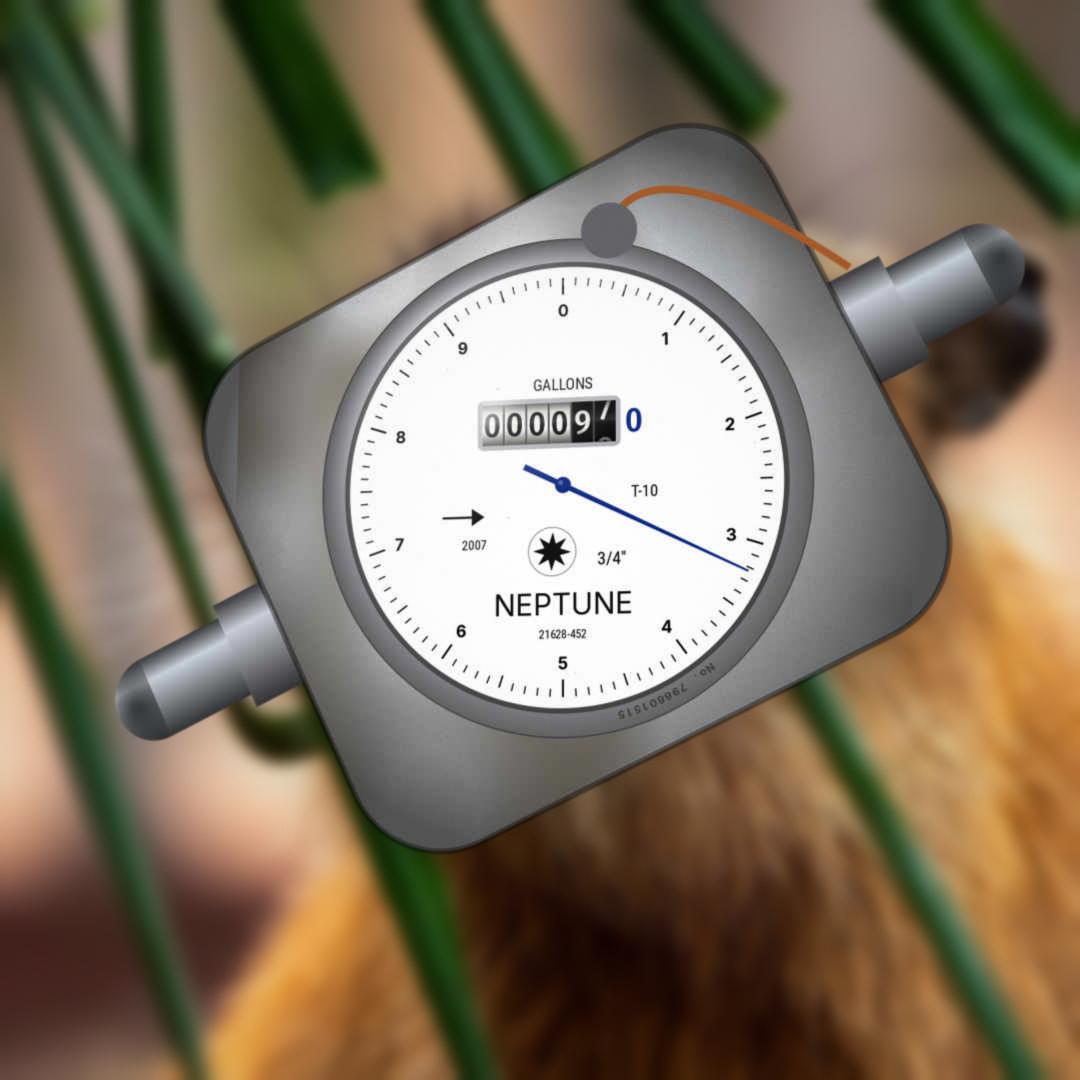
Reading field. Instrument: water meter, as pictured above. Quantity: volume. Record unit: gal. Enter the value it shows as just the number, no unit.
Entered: 973.2
